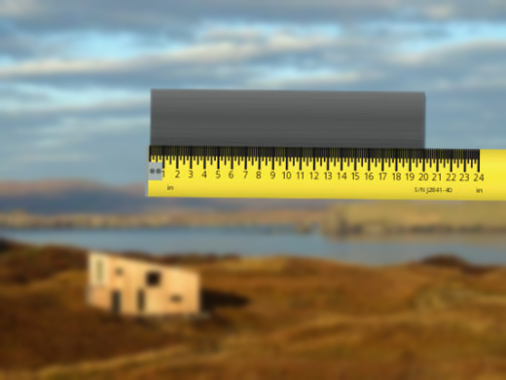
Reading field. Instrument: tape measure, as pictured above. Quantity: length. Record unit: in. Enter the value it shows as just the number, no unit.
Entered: 20
